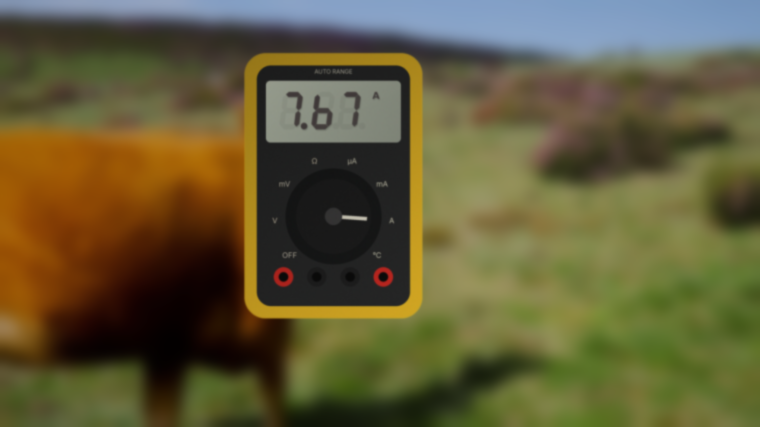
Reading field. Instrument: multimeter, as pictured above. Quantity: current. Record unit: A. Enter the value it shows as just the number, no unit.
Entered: 7.67
